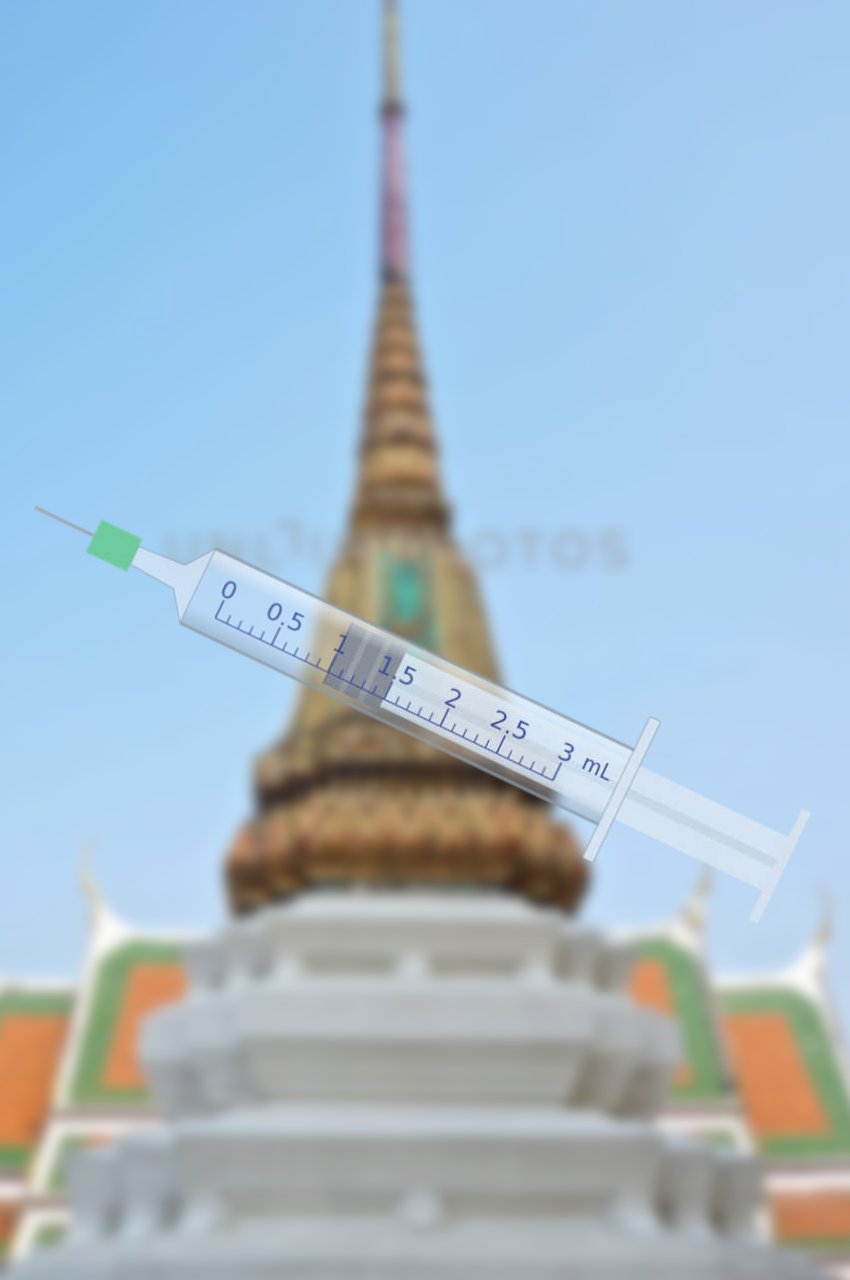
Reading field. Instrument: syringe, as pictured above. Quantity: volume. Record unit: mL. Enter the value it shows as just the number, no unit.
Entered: 1
